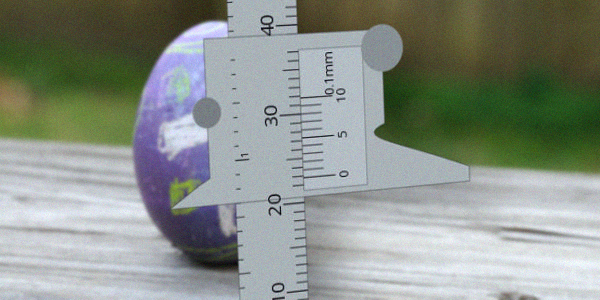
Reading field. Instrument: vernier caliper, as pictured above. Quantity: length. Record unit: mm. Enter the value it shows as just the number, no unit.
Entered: 22.8
